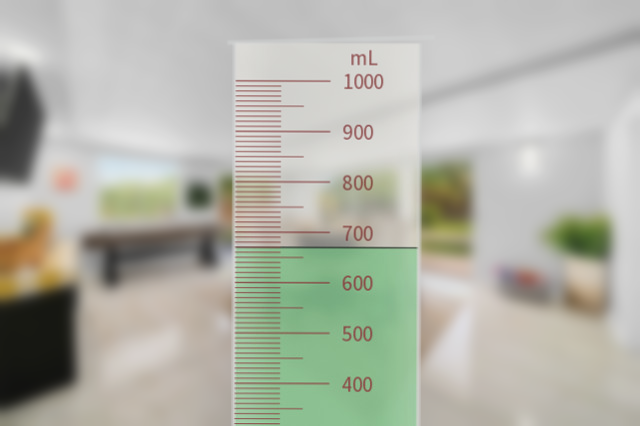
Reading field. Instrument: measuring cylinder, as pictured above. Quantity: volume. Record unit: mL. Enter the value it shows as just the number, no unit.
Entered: 670
